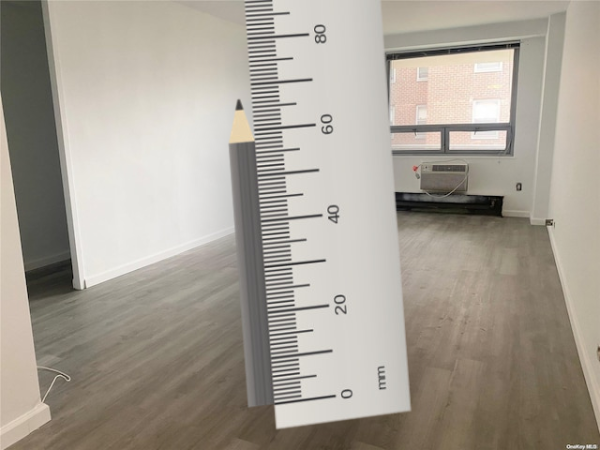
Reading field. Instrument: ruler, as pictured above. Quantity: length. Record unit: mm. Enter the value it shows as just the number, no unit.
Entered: 67
